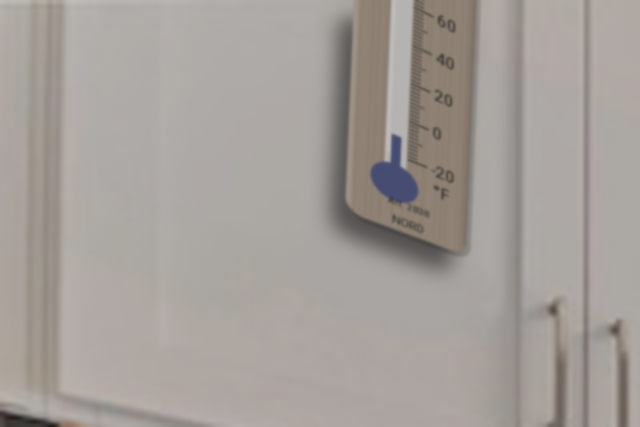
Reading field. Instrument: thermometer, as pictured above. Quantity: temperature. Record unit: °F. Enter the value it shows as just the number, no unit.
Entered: -10
